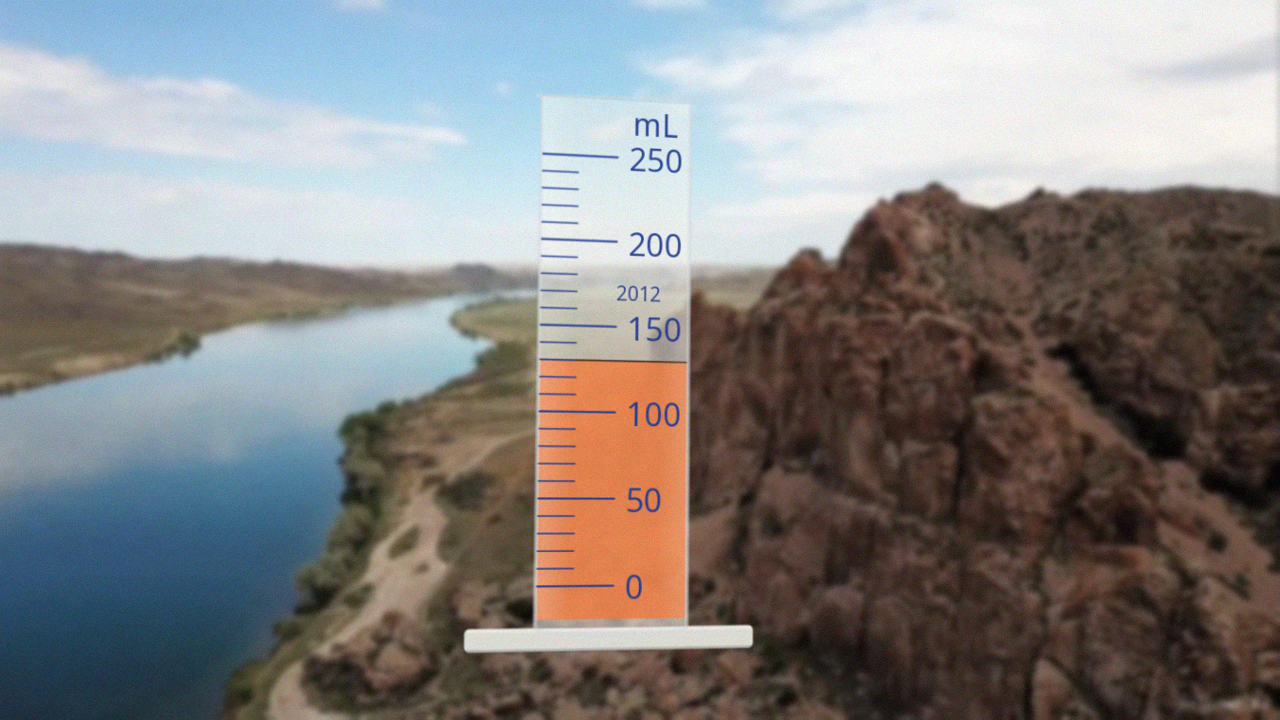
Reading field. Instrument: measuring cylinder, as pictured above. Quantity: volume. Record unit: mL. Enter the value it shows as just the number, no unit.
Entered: 130
